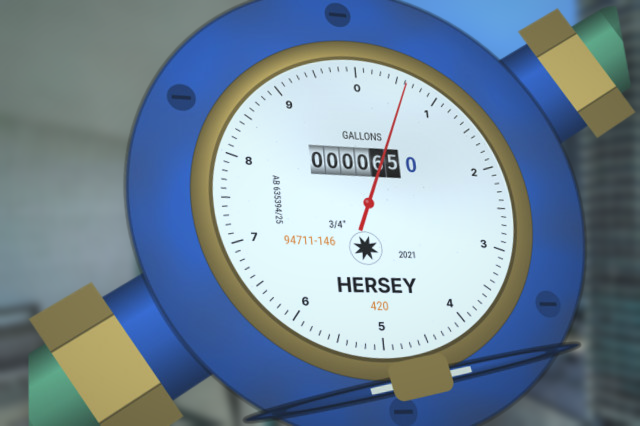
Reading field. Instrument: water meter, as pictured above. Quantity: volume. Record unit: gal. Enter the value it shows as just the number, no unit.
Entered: 650.6
